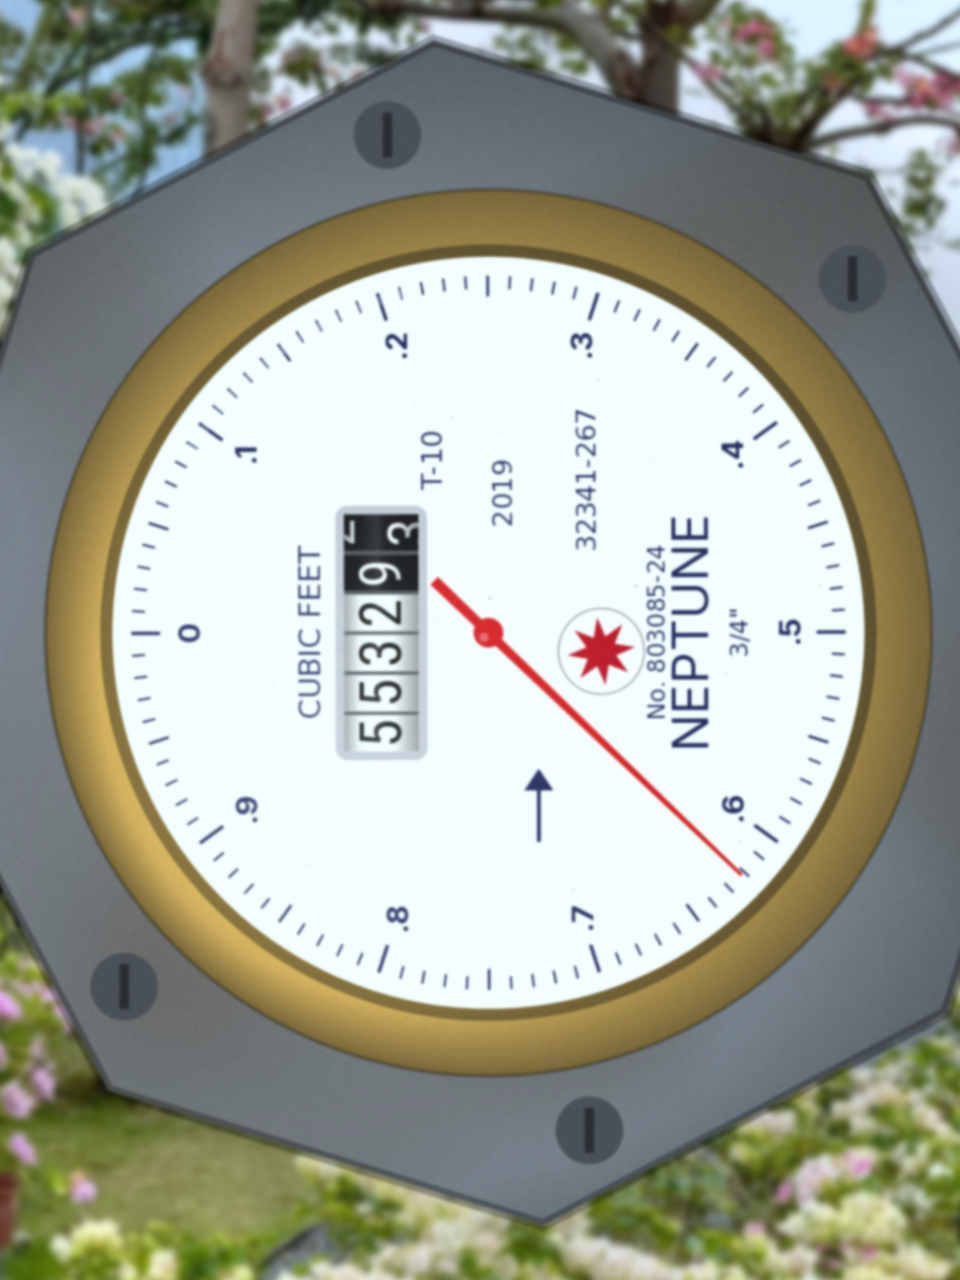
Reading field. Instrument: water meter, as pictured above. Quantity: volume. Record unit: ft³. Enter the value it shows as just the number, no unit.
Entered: 553292.62
